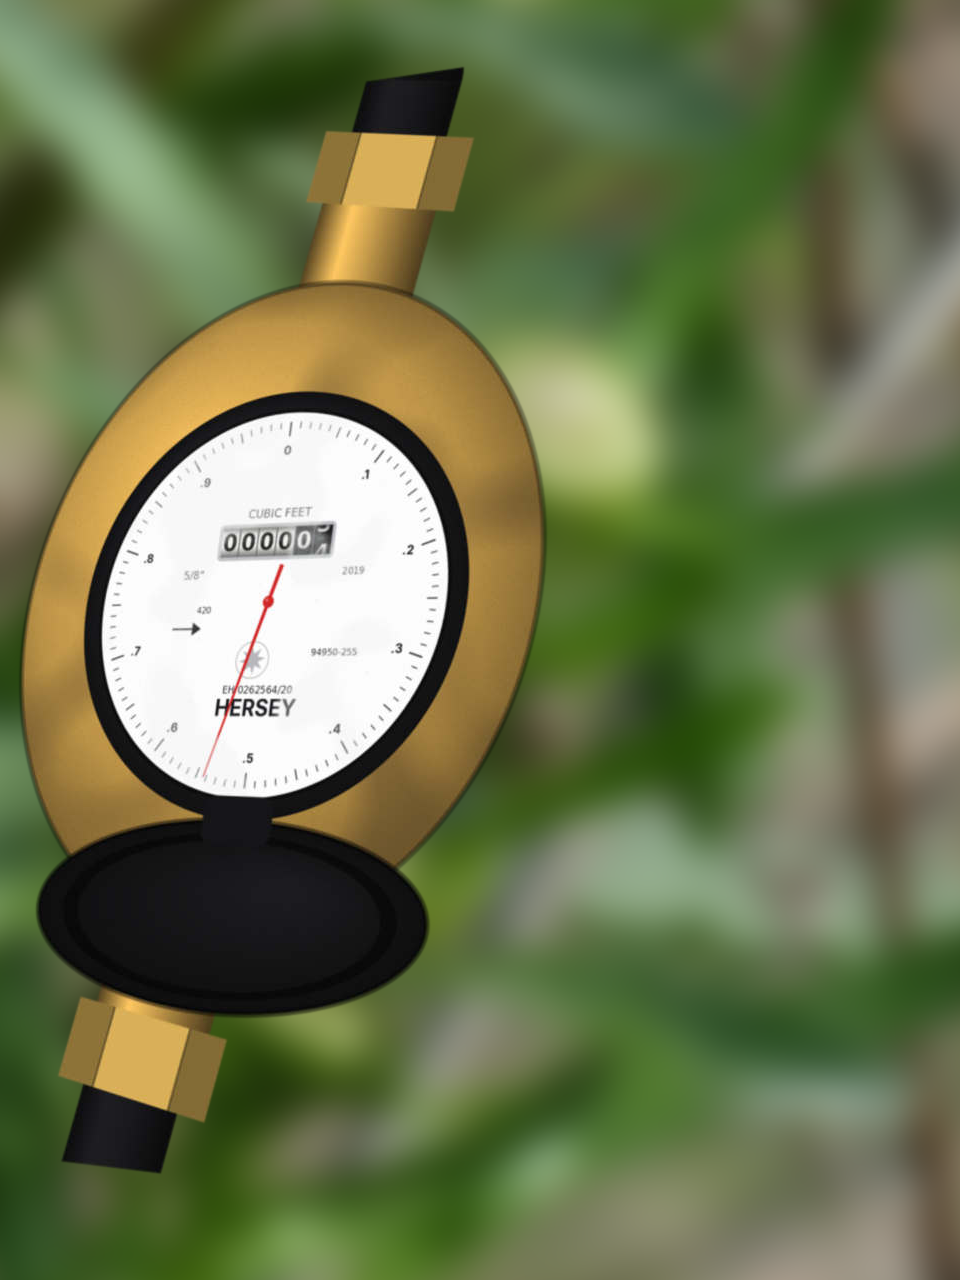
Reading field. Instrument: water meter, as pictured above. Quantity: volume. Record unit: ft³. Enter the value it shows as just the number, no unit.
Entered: 3.54
